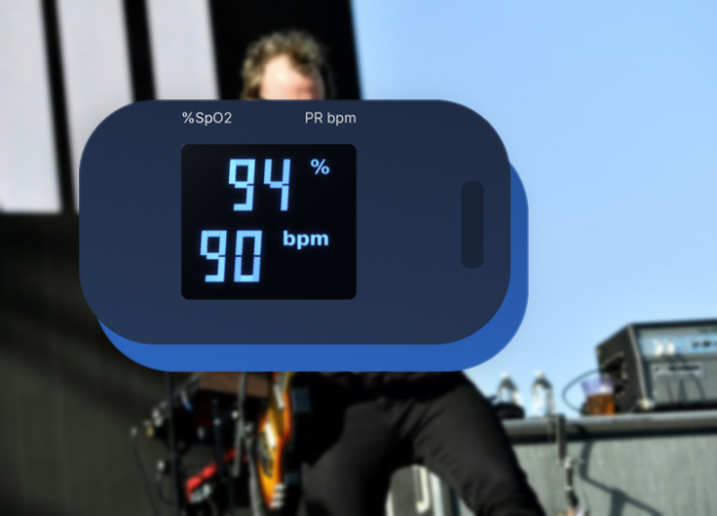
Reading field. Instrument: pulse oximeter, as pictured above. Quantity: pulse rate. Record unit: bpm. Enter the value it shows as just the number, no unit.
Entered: 90
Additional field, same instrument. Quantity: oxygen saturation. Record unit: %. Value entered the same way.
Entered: 94
